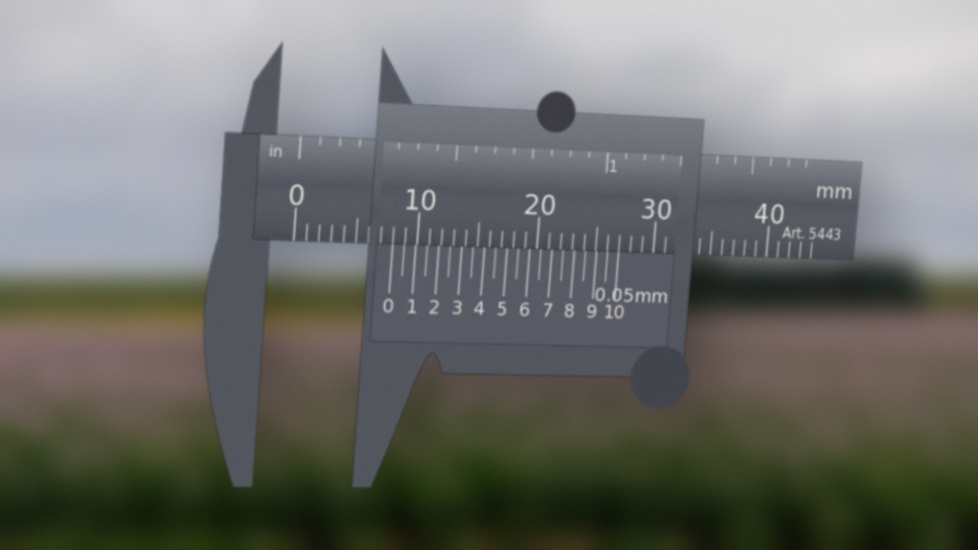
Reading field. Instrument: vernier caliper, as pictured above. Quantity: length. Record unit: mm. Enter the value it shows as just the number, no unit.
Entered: 8.0
